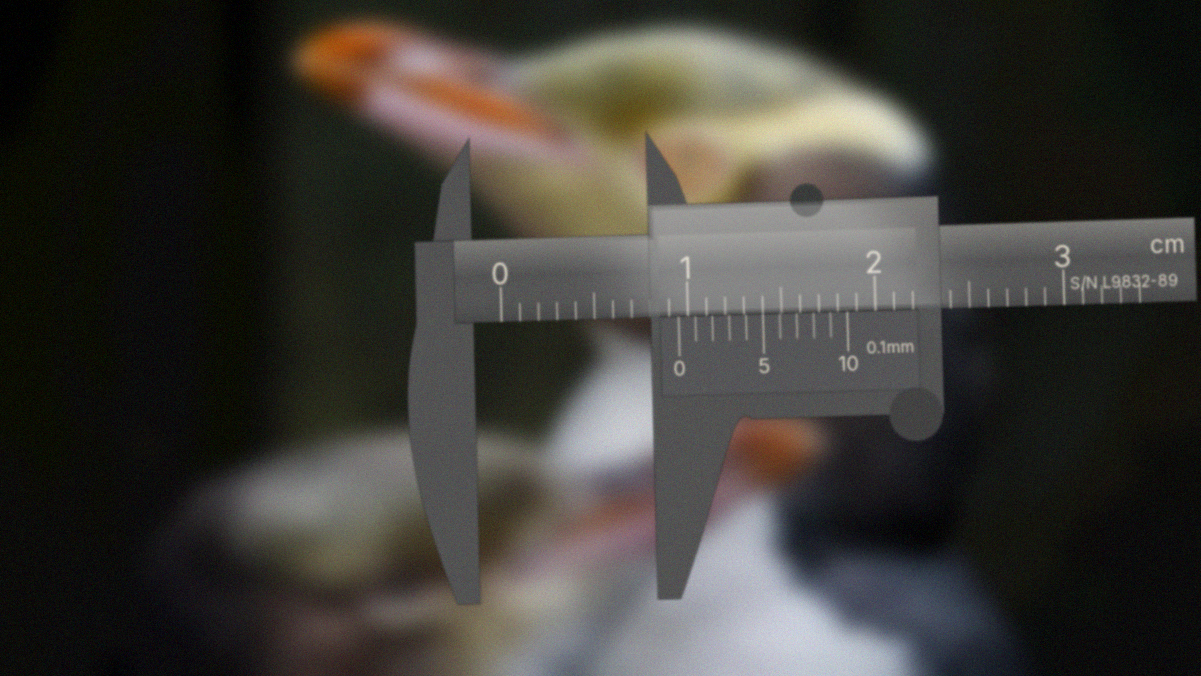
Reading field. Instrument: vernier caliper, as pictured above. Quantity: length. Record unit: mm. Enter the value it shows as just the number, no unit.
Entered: 9.5
